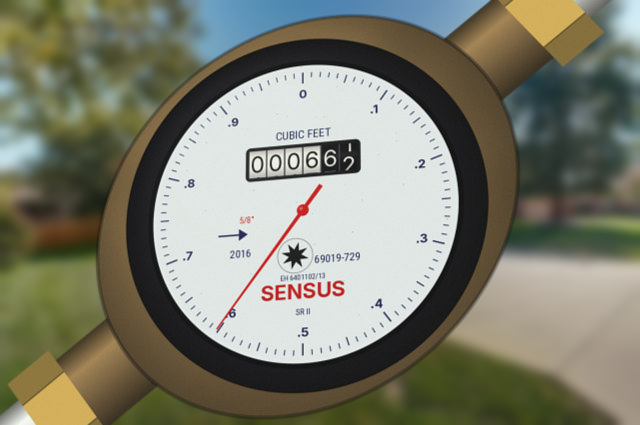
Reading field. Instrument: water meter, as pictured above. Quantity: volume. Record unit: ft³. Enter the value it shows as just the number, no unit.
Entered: 661.60
